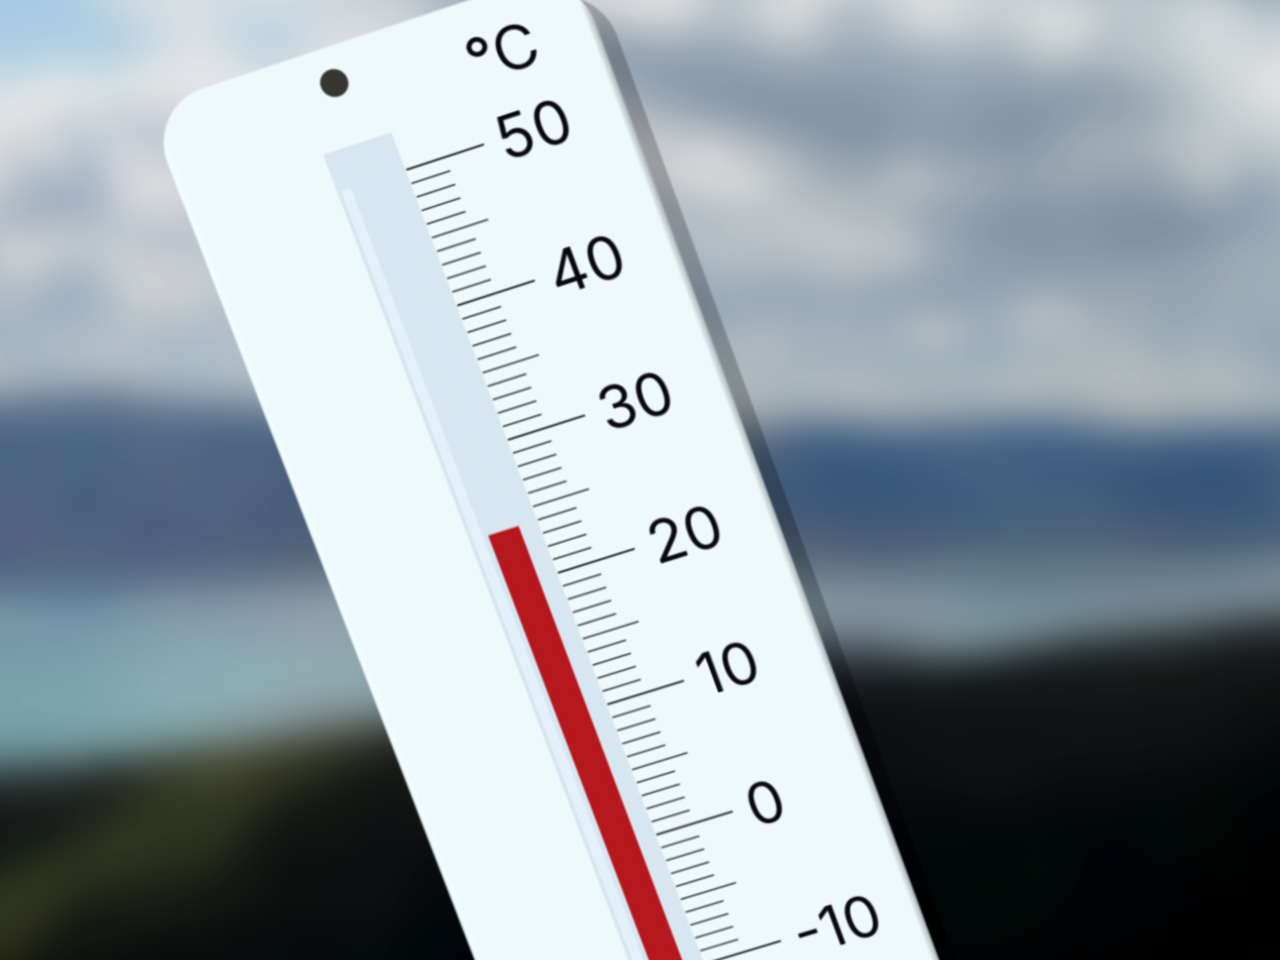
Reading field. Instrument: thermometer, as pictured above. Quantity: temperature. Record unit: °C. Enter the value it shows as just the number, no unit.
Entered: 24
